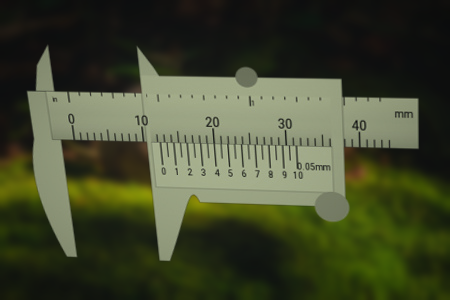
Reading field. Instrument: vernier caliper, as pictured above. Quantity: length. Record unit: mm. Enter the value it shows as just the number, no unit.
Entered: 12.4
